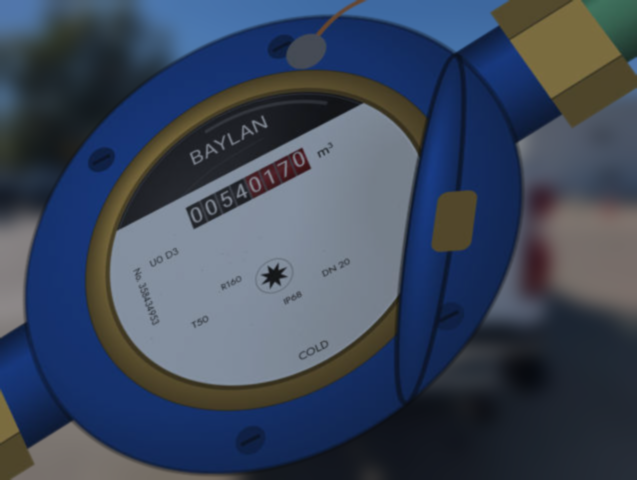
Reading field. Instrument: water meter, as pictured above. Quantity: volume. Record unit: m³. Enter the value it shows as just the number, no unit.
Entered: 54.0170
